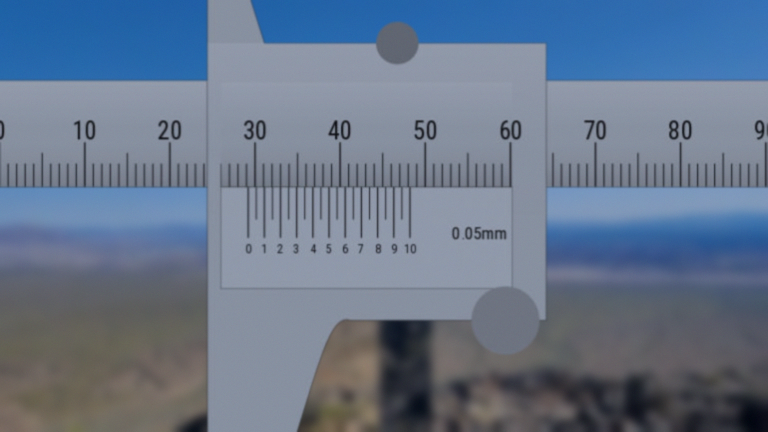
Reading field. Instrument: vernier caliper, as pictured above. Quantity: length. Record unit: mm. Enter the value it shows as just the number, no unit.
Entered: 29.2
